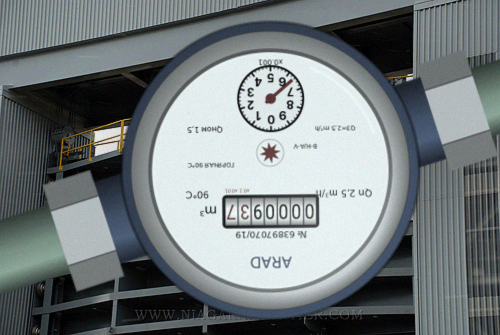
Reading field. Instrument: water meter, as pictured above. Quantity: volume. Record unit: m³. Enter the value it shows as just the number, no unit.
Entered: 9.376
